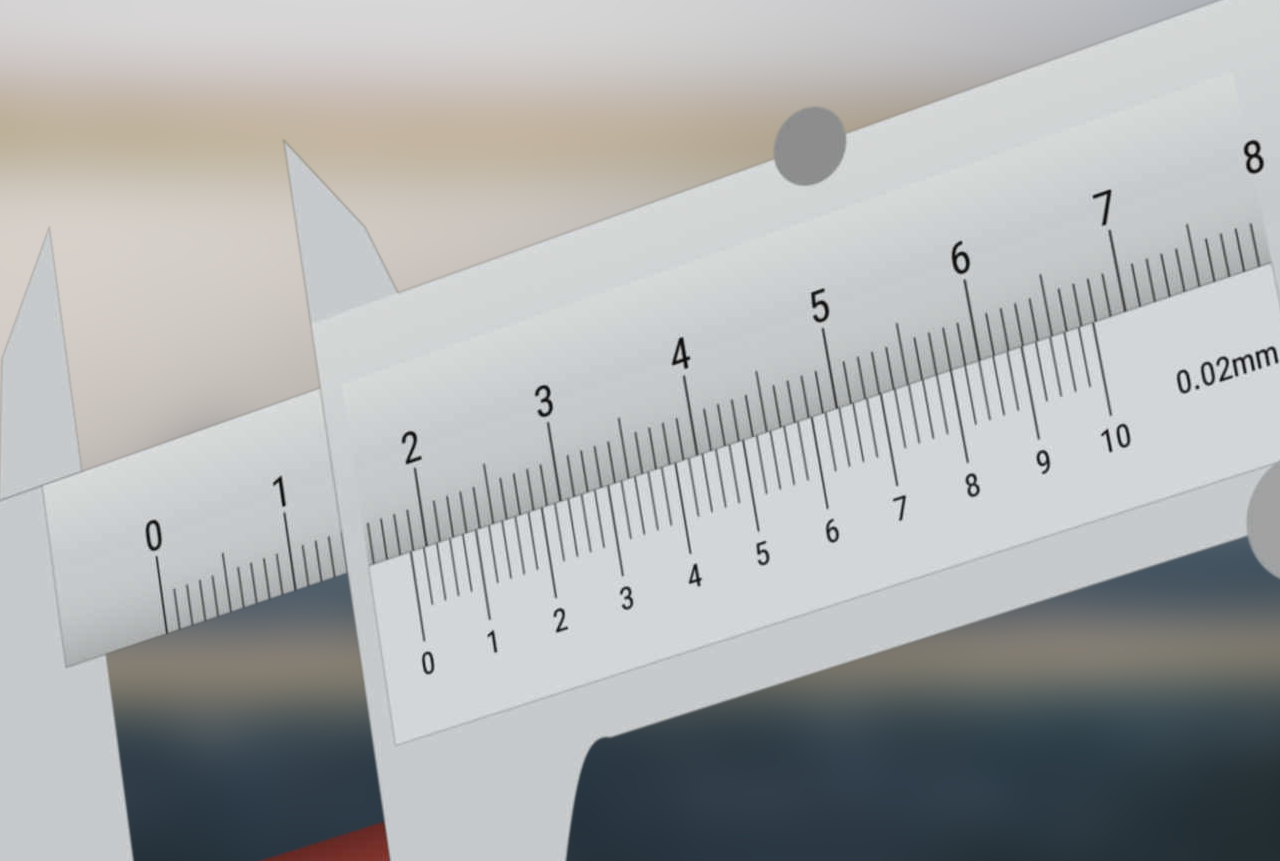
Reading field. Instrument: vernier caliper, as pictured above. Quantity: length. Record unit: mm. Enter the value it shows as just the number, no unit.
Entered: 18.8
